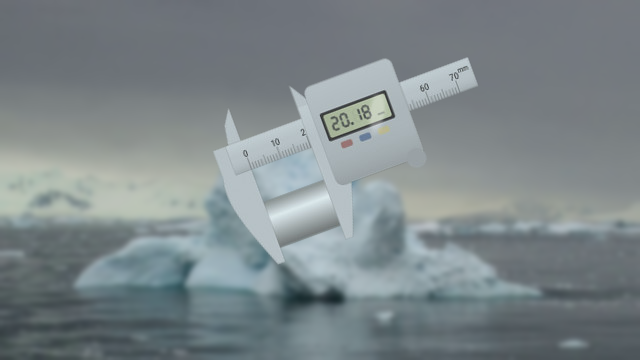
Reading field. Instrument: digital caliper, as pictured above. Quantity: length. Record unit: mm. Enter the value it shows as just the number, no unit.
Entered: 20.18
